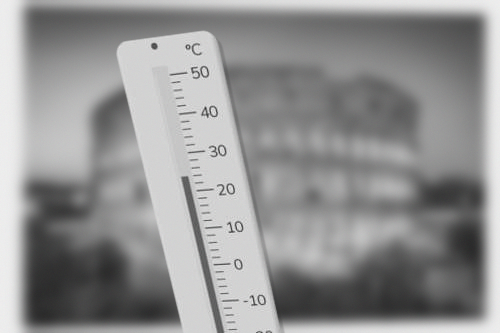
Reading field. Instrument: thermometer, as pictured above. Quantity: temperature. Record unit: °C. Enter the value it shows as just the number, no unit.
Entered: 24
